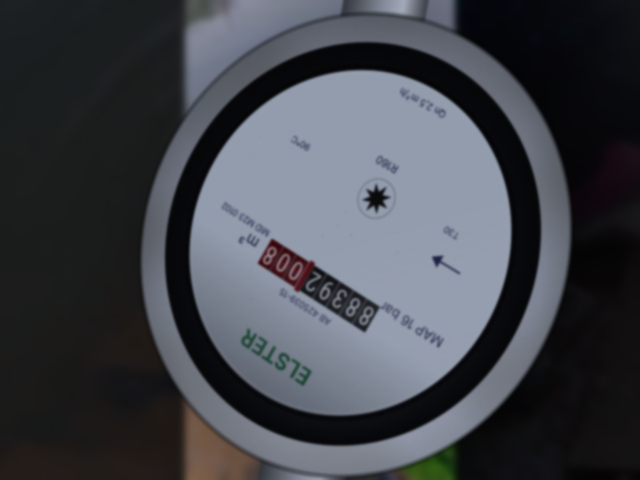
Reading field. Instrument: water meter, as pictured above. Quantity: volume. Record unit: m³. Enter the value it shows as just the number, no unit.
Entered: 88392.008
